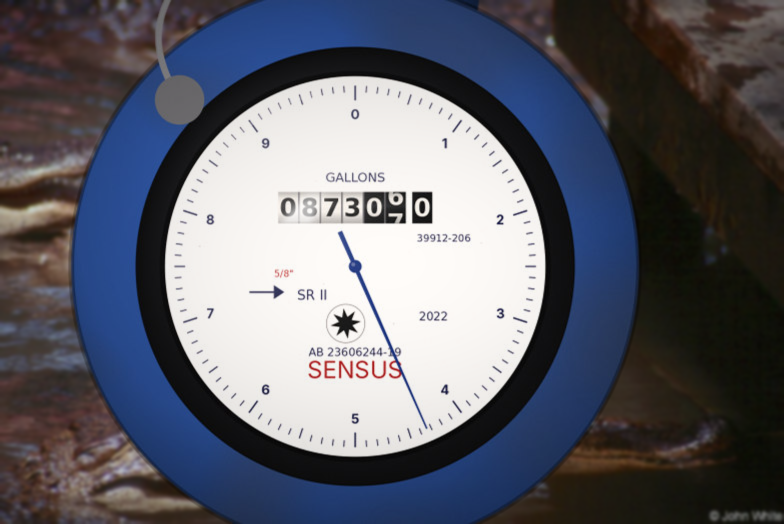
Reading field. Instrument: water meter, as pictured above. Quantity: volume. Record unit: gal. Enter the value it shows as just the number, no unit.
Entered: 873064.3
